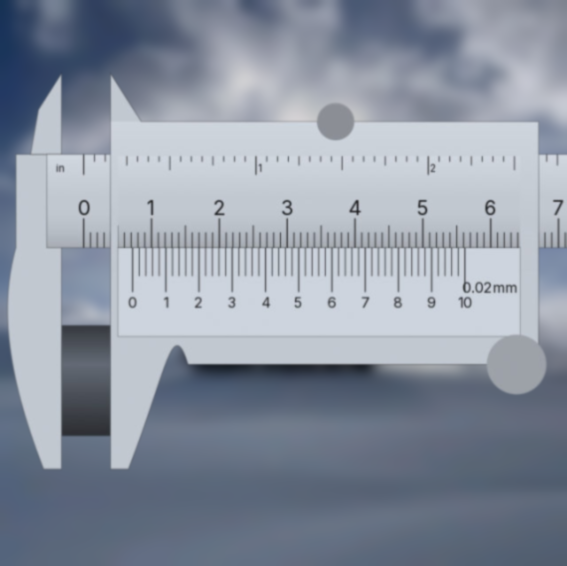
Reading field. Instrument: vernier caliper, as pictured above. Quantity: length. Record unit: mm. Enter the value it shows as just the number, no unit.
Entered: 7.2
